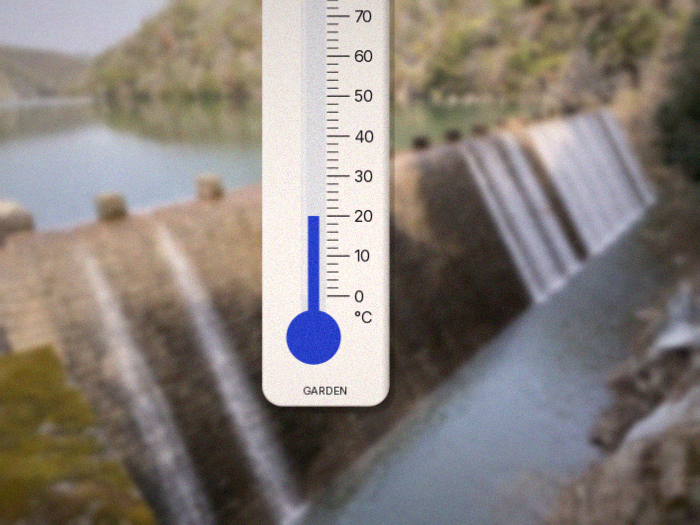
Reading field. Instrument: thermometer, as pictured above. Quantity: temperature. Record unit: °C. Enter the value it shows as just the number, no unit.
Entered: 20
